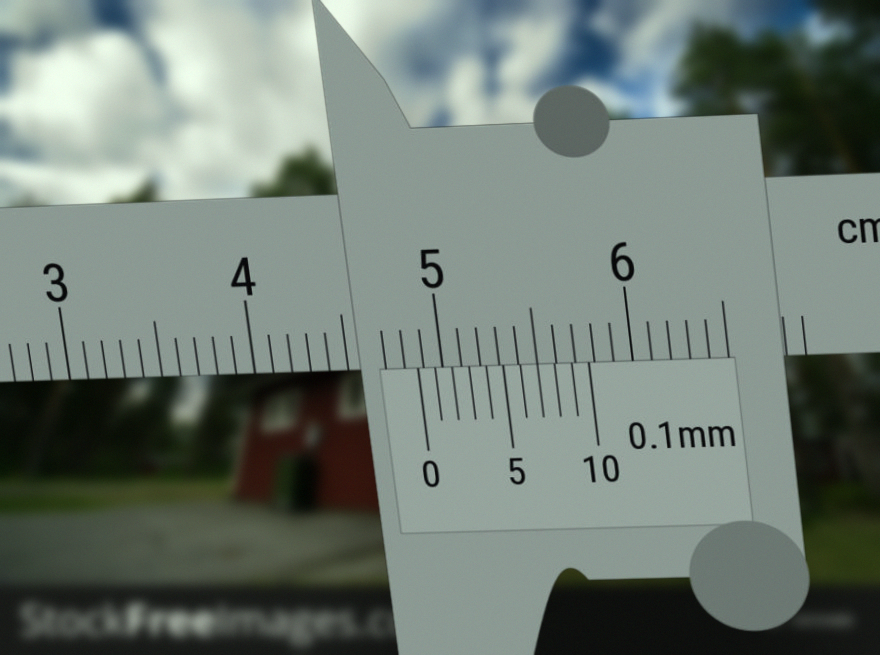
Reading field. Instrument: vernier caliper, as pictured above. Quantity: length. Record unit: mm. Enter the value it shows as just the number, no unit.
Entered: 48.7
